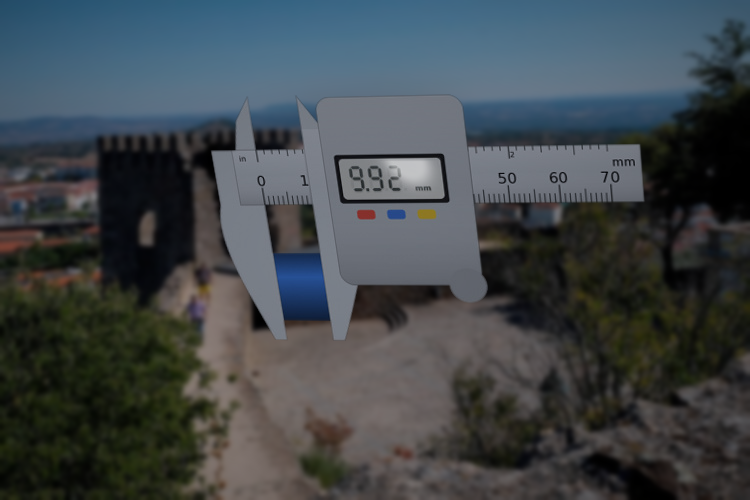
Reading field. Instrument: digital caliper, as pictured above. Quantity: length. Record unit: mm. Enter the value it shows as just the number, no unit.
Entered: 9.92
